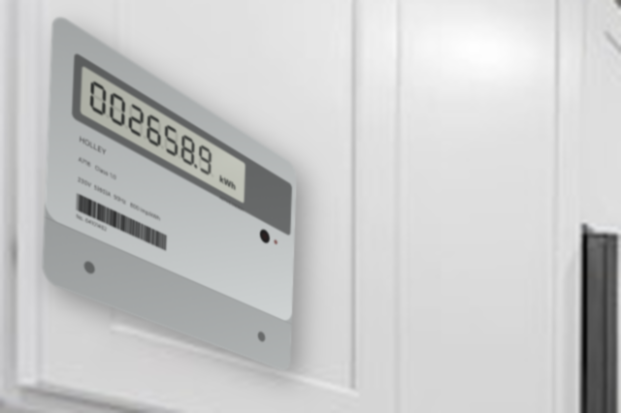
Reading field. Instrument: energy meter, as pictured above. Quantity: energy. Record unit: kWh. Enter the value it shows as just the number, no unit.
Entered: 2658.9
